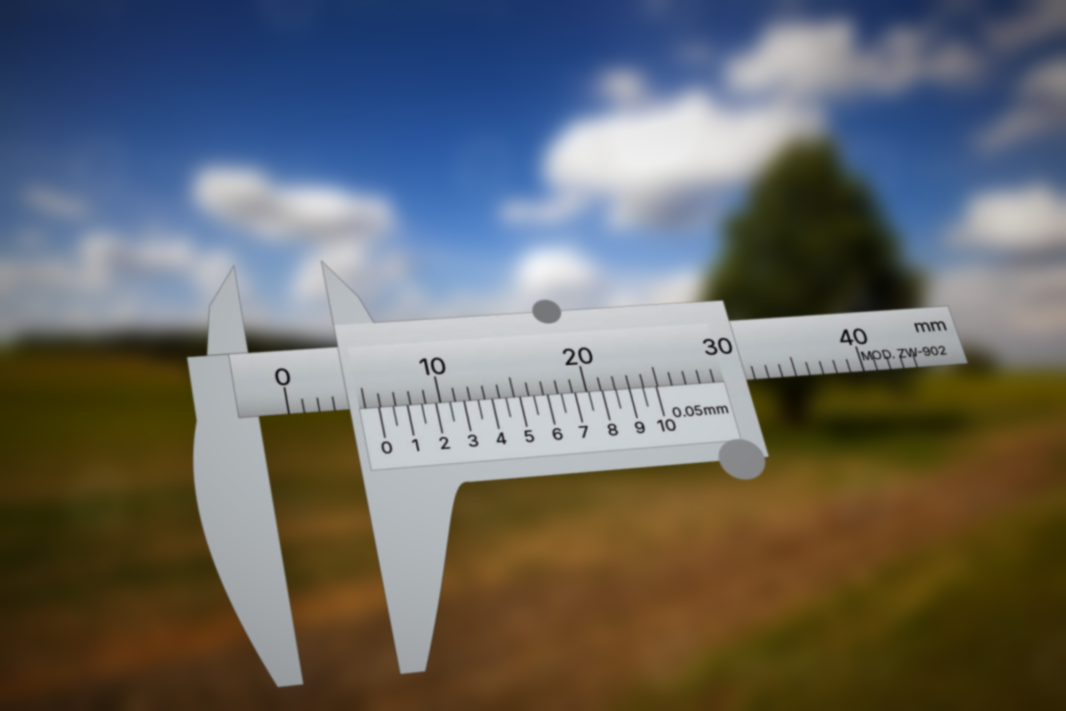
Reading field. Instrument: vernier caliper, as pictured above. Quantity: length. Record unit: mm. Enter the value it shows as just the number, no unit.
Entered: 5.9
